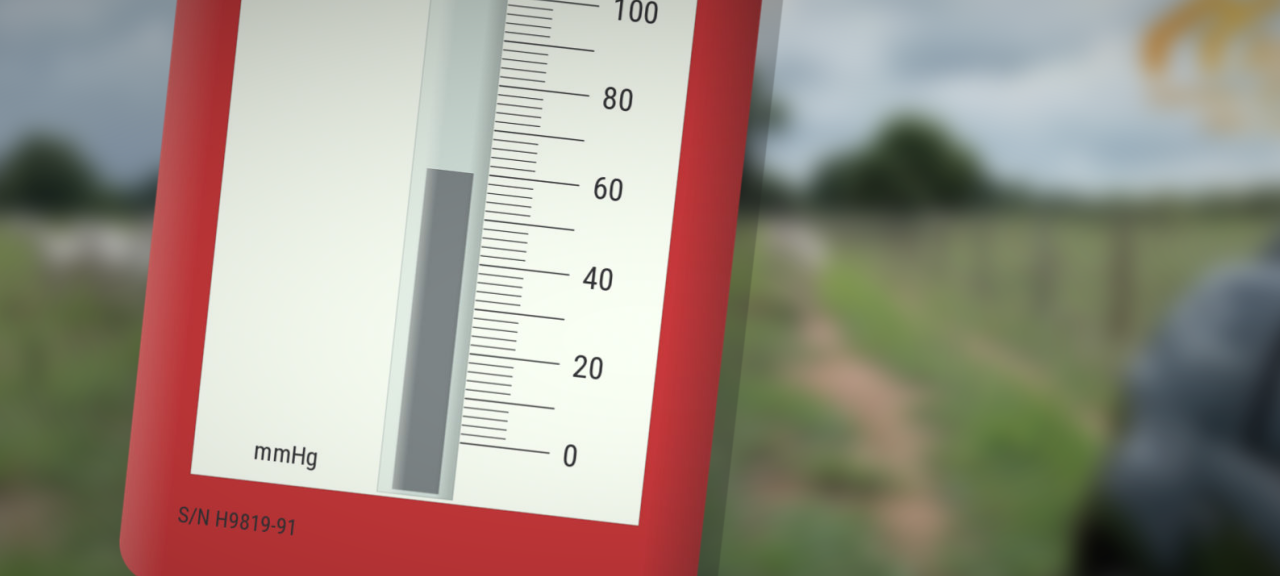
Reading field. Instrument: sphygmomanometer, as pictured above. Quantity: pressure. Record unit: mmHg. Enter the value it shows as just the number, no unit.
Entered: 60
